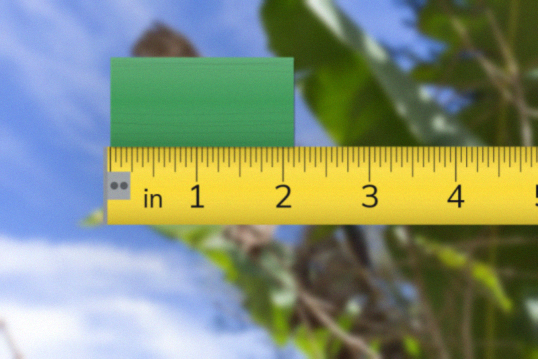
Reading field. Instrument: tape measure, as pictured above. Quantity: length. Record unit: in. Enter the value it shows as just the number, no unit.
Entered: 2.125
